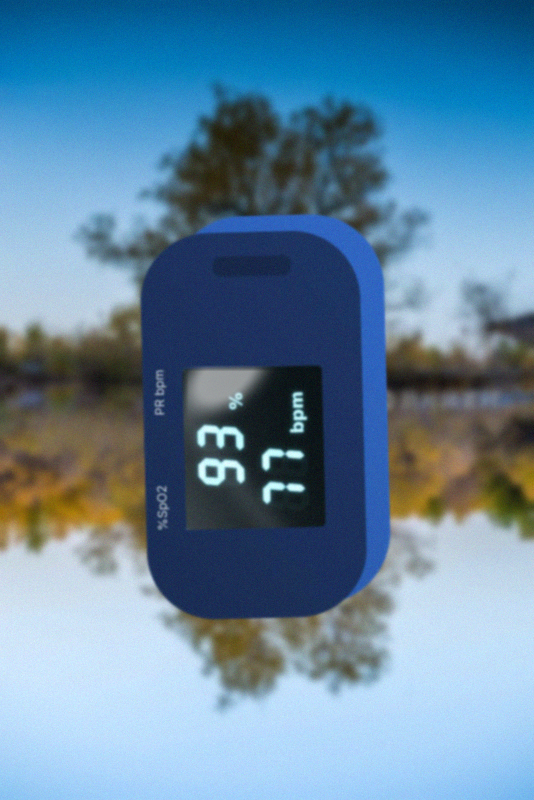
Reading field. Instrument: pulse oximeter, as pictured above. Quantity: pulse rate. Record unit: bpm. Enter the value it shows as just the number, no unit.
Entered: 77
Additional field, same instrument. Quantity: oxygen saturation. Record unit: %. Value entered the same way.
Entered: 93
